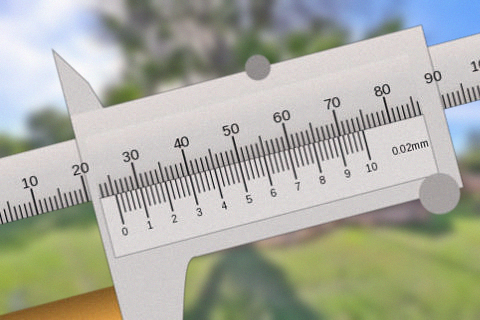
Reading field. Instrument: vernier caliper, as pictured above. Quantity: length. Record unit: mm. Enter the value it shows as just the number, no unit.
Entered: 25.5
